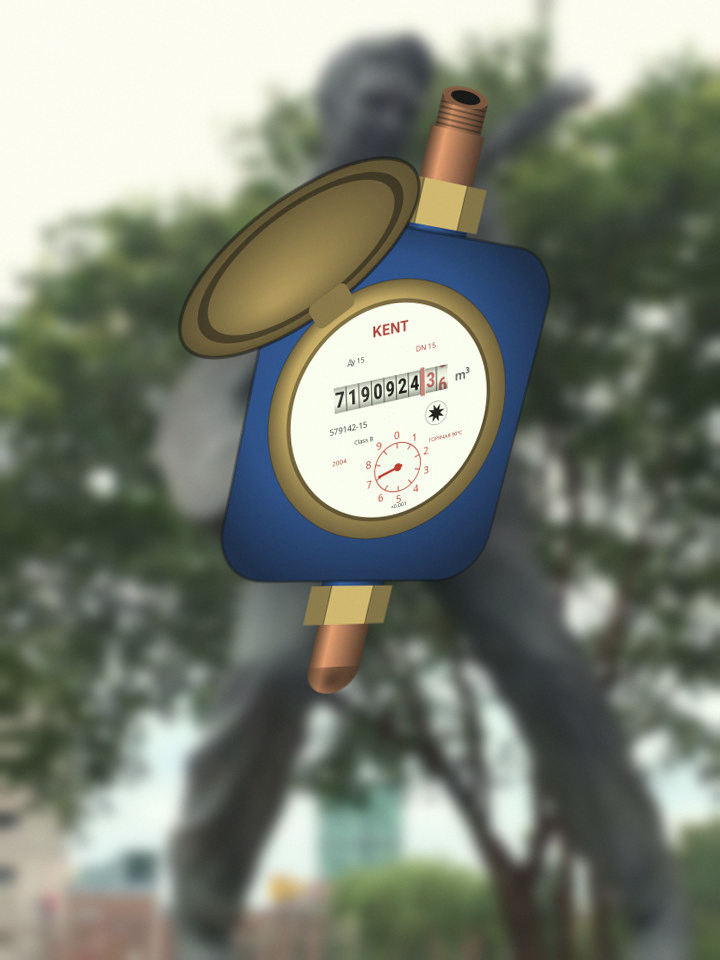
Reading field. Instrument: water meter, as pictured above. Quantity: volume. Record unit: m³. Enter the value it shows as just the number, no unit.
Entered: 7190924.357
